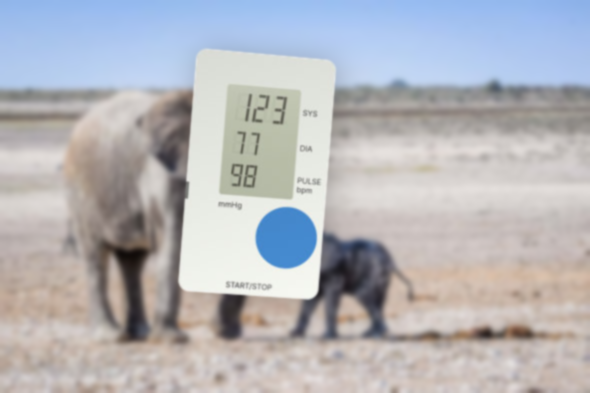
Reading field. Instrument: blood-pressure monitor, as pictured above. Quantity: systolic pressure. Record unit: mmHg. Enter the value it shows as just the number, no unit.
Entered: 123
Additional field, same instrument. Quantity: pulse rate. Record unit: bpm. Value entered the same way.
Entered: 98
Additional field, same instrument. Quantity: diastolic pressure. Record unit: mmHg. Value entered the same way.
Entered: 77
